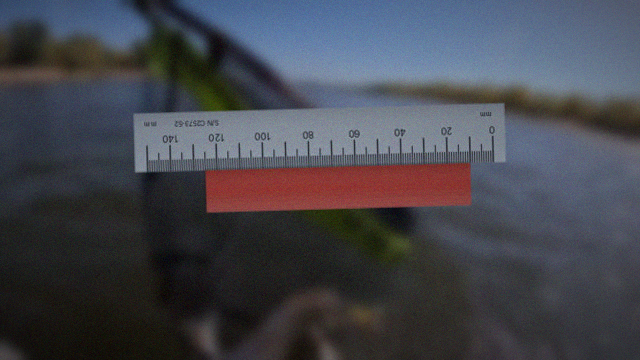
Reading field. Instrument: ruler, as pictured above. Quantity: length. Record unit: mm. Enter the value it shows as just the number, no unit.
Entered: 115
